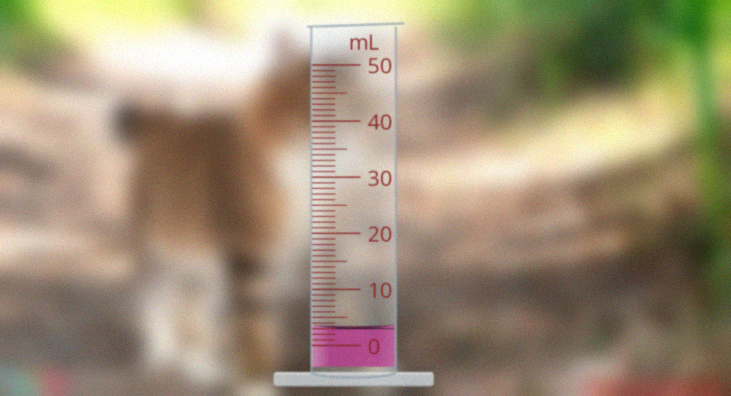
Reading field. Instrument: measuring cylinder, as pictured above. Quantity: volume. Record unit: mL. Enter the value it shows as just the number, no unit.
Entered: 3
